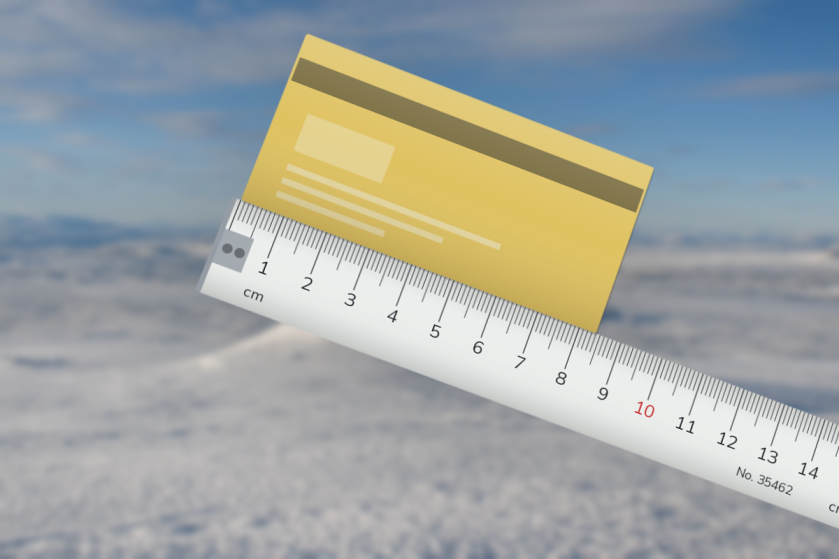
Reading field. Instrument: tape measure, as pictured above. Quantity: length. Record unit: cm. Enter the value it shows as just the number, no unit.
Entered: 8.4
